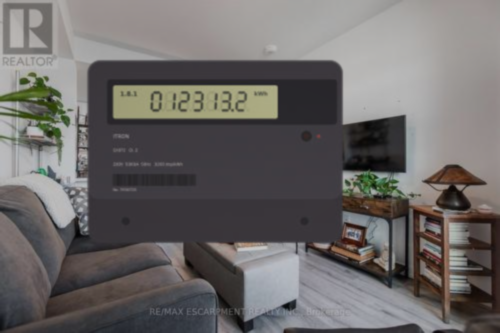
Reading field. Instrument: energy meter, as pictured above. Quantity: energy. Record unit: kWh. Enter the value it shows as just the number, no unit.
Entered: 12313.2
